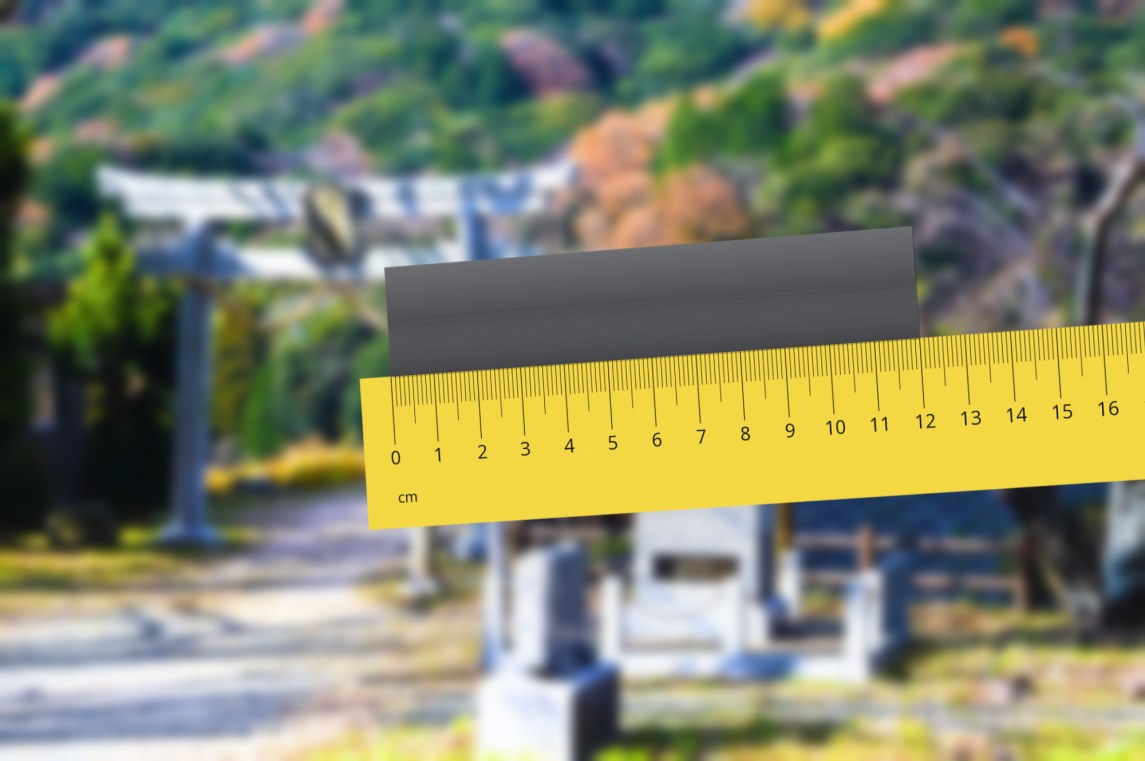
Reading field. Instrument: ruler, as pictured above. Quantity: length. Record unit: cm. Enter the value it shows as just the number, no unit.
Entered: 12
